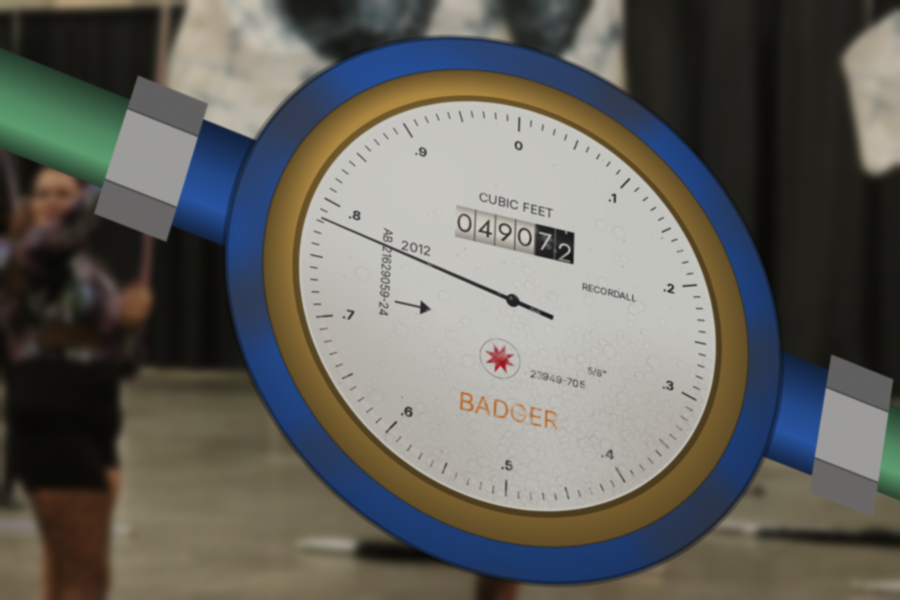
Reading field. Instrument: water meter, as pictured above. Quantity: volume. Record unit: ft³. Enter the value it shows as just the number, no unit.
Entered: 49071.78
